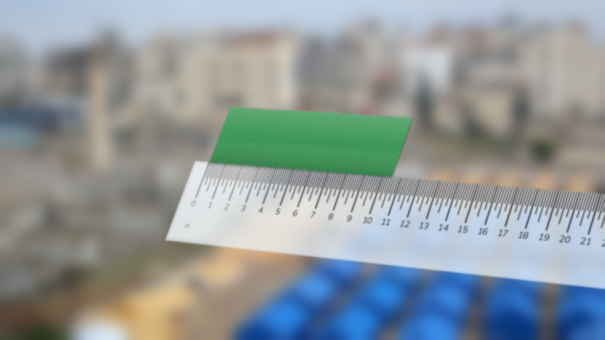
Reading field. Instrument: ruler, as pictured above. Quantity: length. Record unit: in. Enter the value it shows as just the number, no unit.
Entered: 10.5
